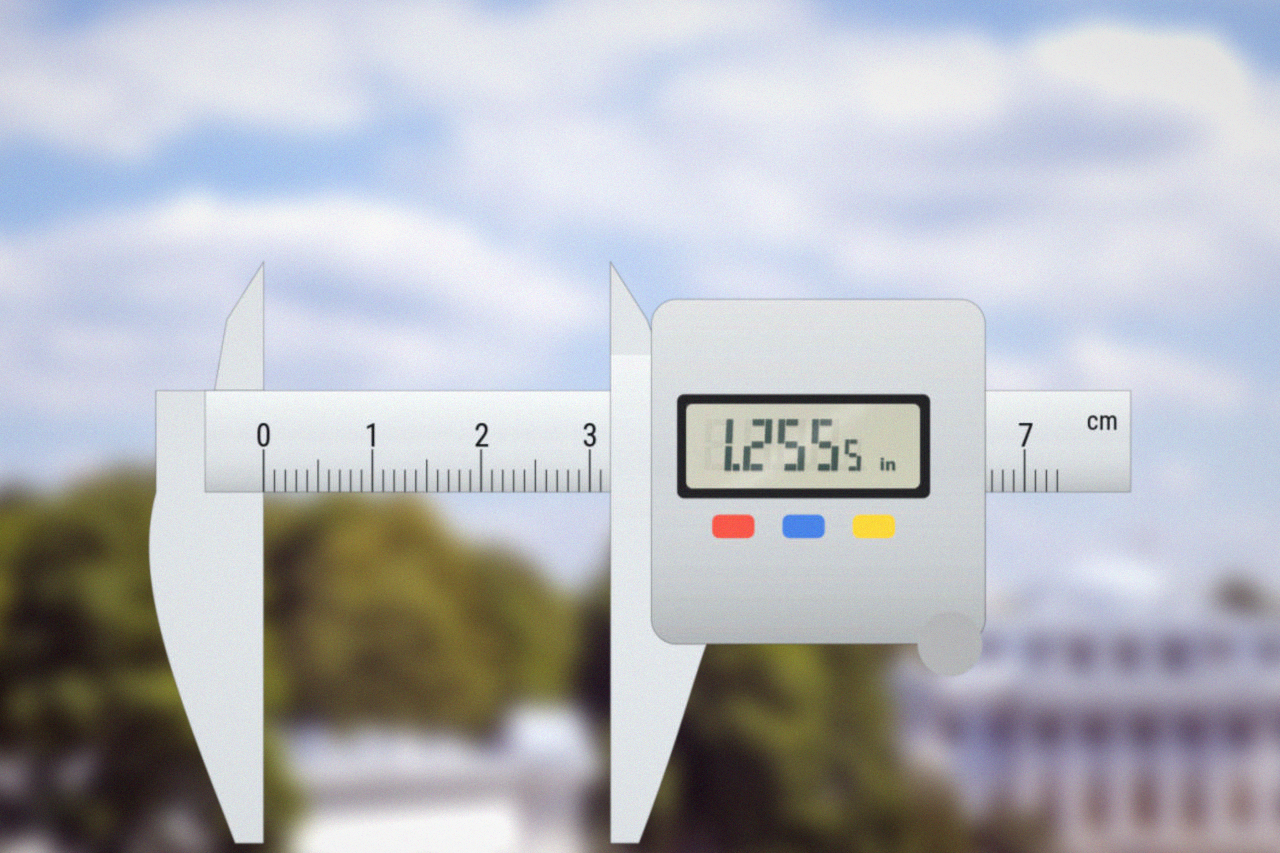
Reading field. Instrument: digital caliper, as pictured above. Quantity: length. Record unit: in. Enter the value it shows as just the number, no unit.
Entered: 1.2555
